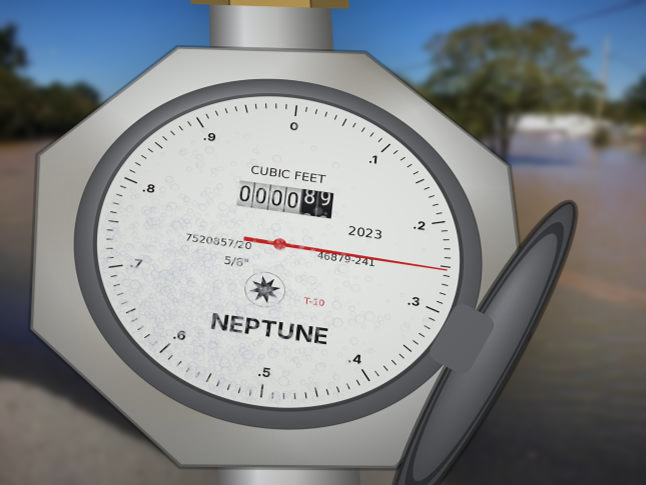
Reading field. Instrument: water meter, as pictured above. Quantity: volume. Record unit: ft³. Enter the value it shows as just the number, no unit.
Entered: 89.25
